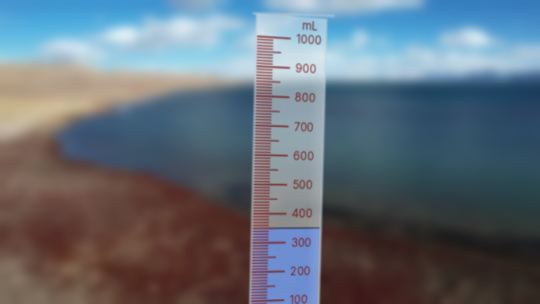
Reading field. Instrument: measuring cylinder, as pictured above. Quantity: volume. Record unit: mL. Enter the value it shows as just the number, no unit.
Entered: 350
